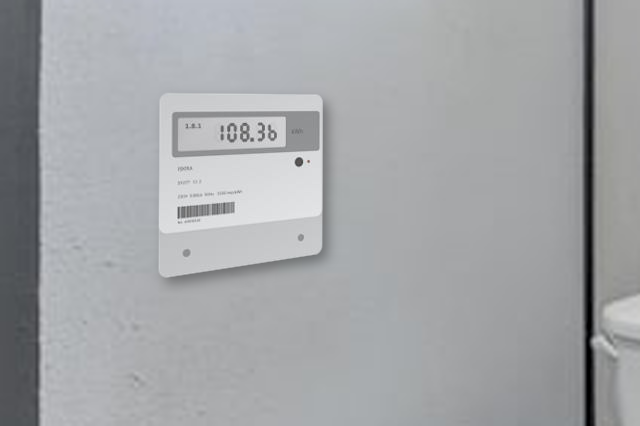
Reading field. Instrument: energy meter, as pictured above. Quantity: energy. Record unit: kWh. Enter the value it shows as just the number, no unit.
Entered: 108.36
